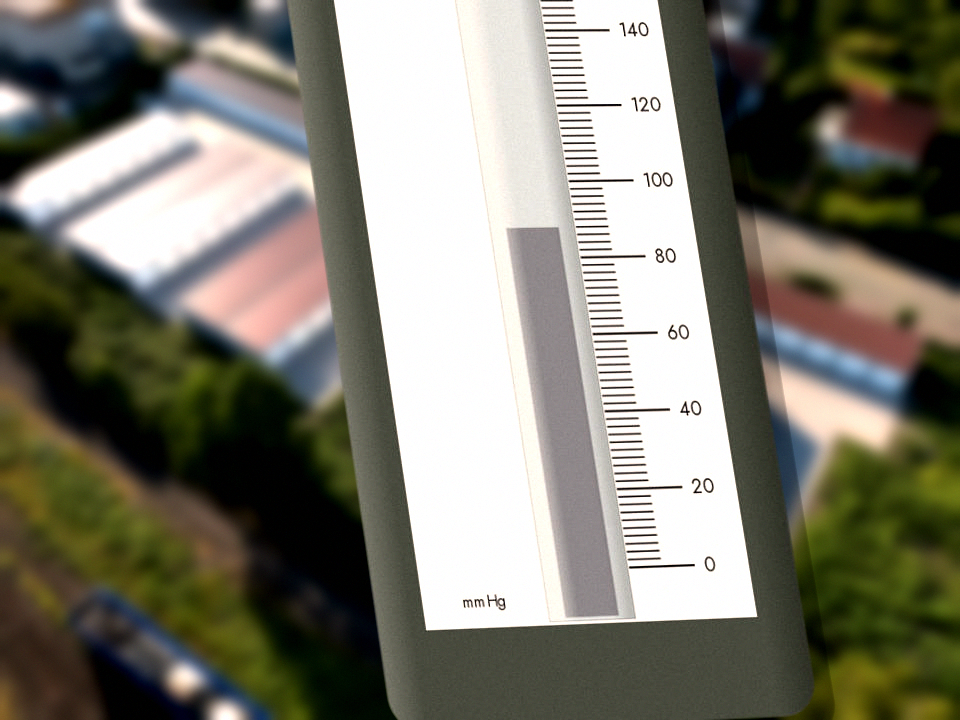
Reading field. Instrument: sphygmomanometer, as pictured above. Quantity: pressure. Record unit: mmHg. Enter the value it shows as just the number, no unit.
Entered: 88
